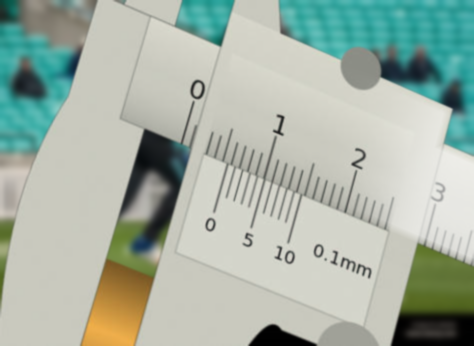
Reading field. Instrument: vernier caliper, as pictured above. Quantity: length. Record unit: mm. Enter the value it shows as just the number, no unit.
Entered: 5.6
